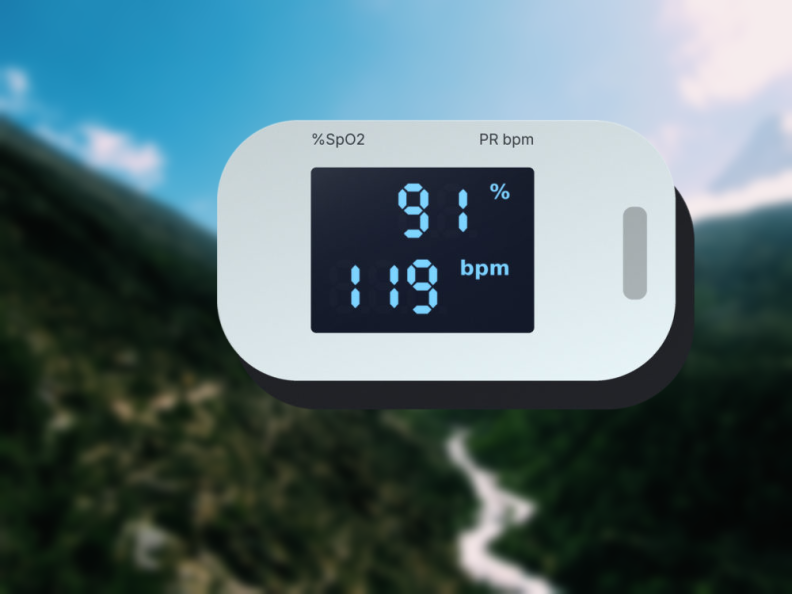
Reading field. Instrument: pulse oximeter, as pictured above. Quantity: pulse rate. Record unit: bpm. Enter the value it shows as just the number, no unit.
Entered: 119
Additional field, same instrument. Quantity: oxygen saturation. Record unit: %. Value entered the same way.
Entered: 91
